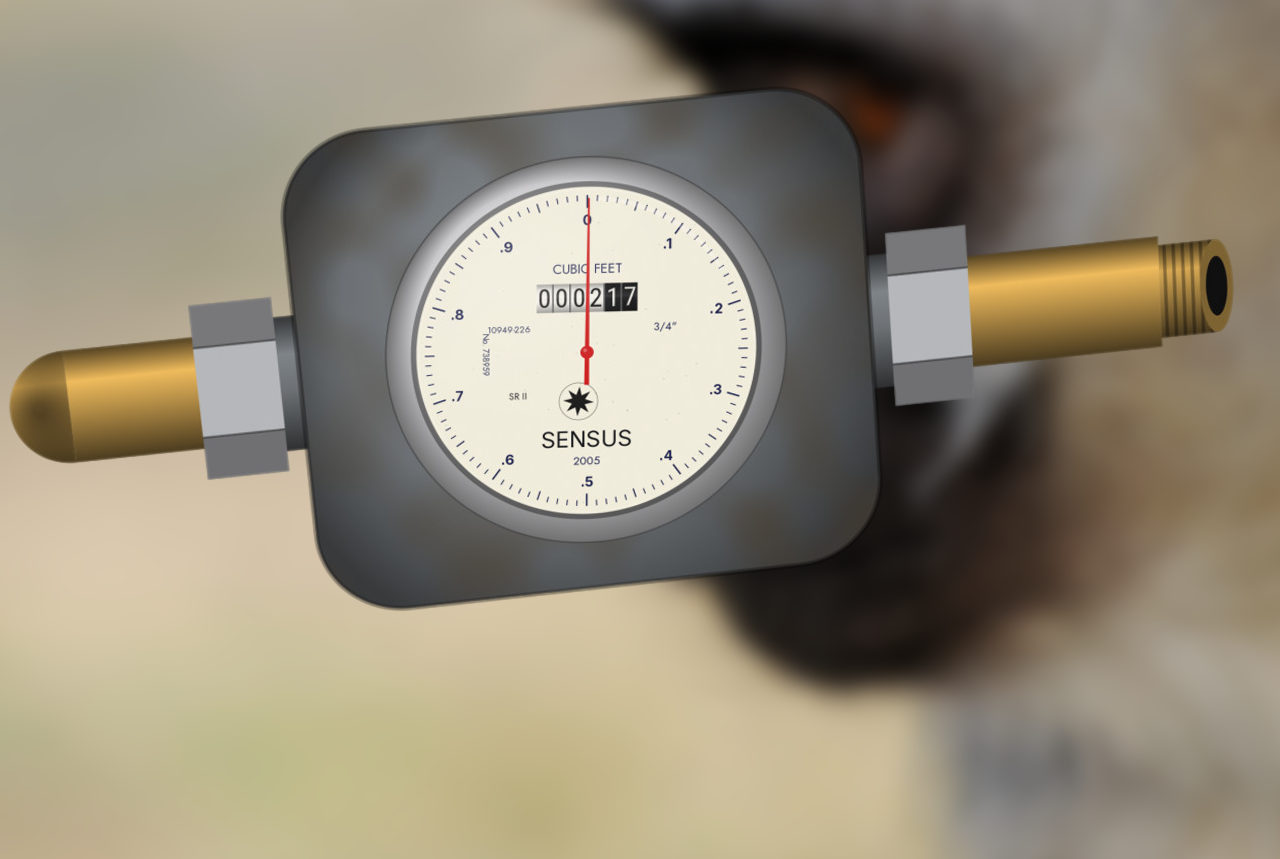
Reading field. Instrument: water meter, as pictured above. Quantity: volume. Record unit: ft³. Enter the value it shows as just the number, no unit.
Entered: 217.00
